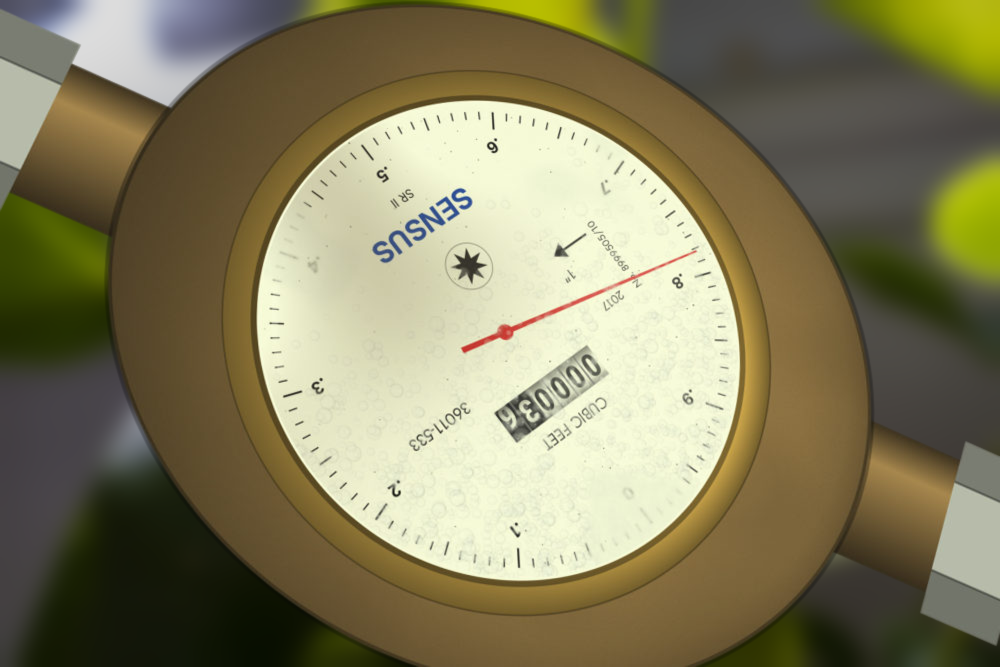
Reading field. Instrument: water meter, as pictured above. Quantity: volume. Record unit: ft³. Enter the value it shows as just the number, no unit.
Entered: 35.78
